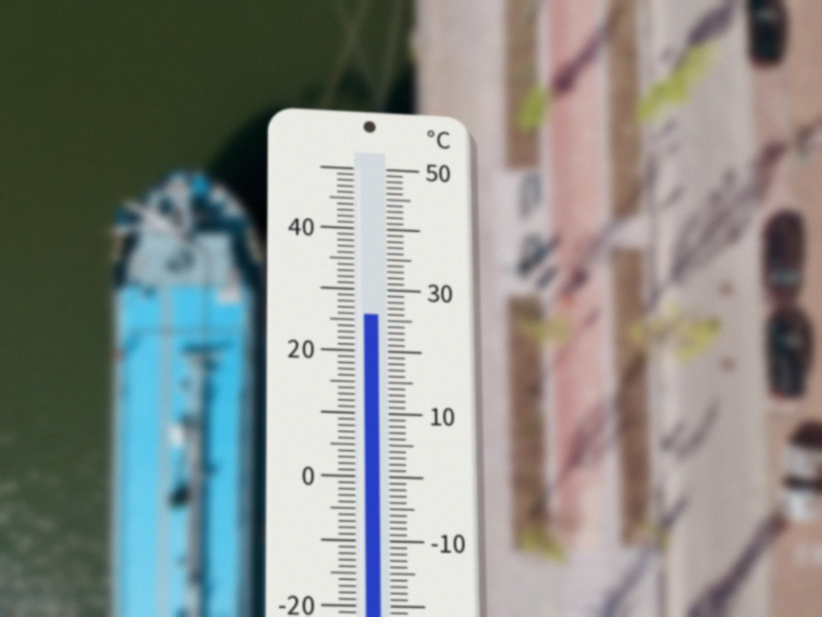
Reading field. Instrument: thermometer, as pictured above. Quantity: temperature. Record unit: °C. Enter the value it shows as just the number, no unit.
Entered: 26
